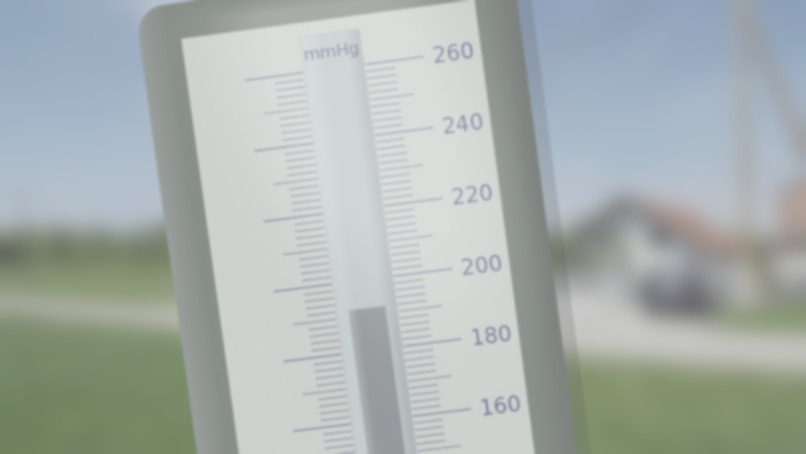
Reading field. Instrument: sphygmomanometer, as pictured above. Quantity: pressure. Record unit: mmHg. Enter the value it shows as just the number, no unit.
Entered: 192
